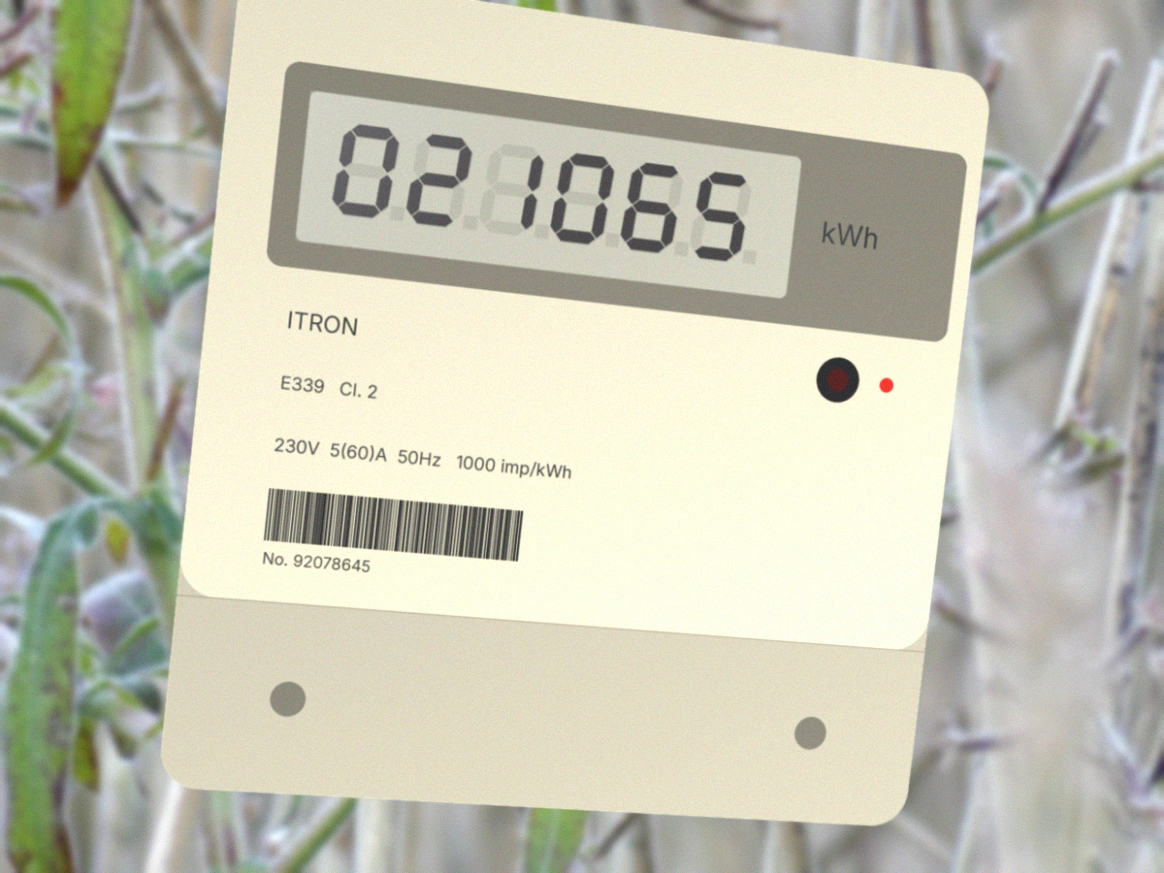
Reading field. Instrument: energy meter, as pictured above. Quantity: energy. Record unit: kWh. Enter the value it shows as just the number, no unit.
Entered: 21065
